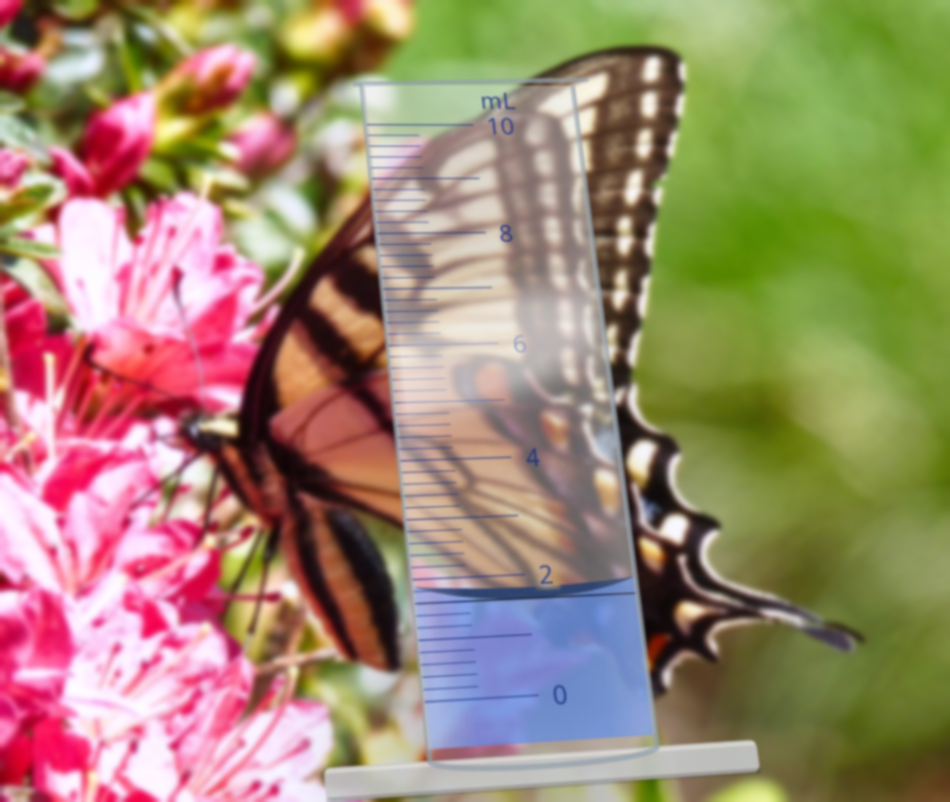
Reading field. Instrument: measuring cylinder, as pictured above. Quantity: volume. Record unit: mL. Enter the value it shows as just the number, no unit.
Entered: 1.6
